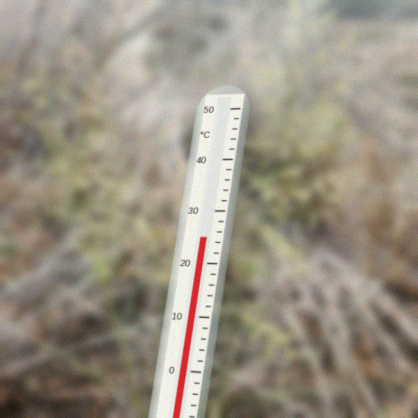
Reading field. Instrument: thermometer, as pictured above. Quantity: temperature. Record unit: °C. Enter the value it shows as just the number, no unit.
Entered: 25
